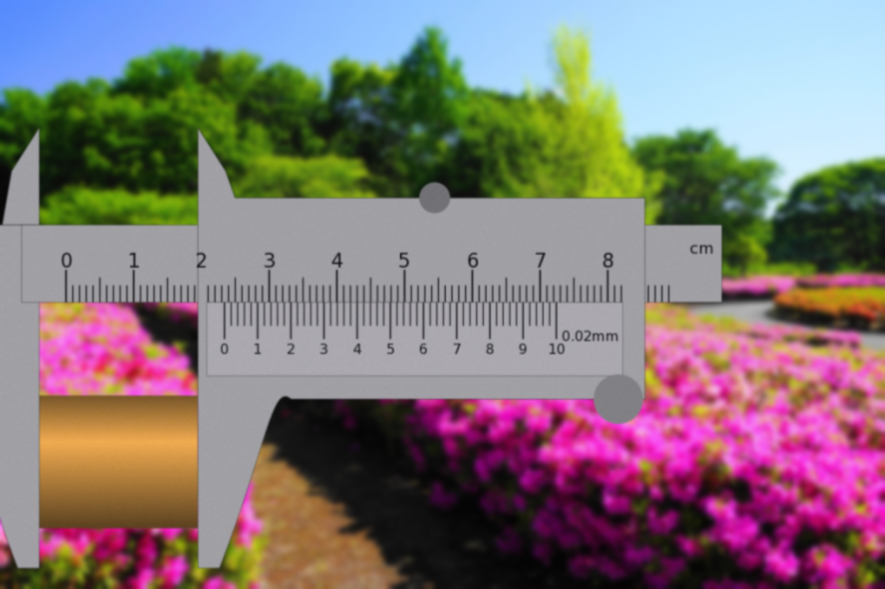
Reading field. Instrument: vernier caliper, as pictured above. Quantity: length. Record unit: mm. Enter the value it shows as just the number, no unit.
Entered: 23.4
